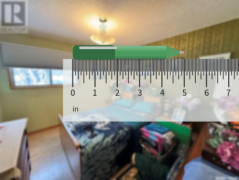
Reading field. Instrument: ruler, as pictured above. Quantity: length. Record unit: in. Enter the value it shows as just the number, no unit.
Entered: 5
